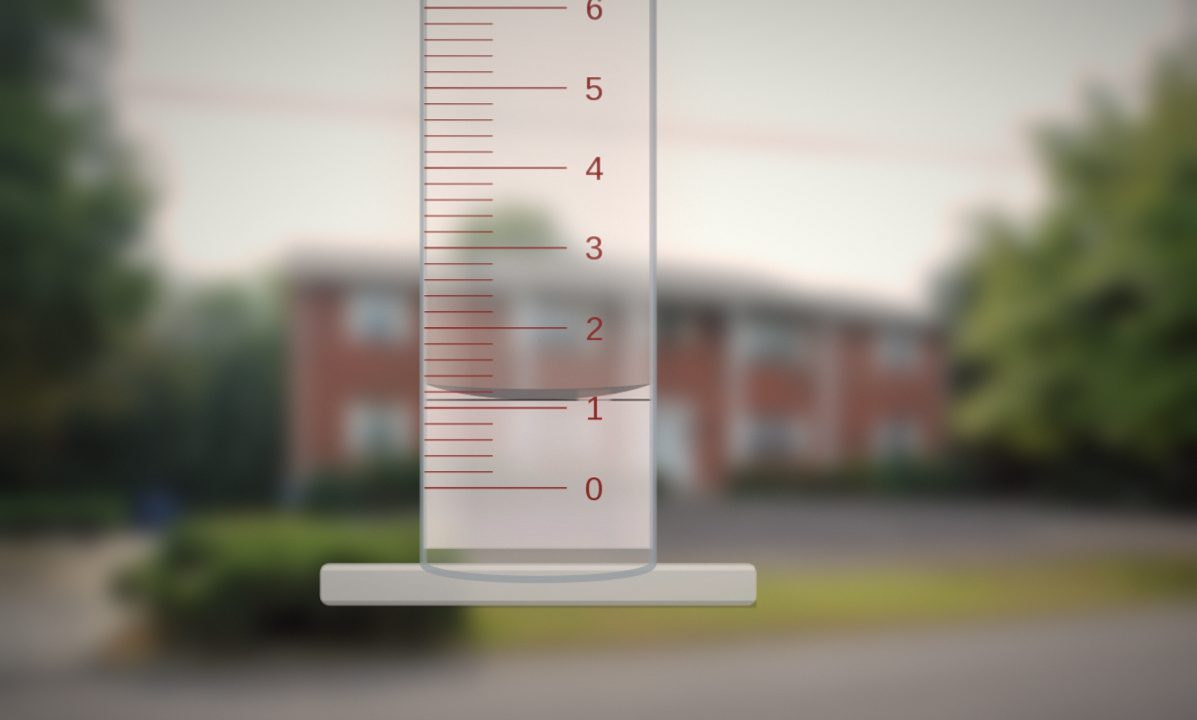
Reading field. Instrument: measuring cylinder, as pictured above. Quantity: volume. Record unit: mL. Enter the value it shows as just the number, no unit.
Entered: 1.1
